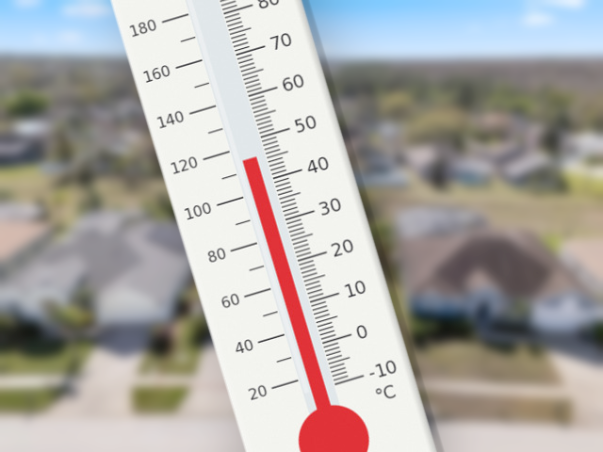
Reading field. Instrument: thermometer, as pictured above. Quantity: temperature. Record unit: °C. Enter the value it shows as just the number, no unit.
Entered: 46
